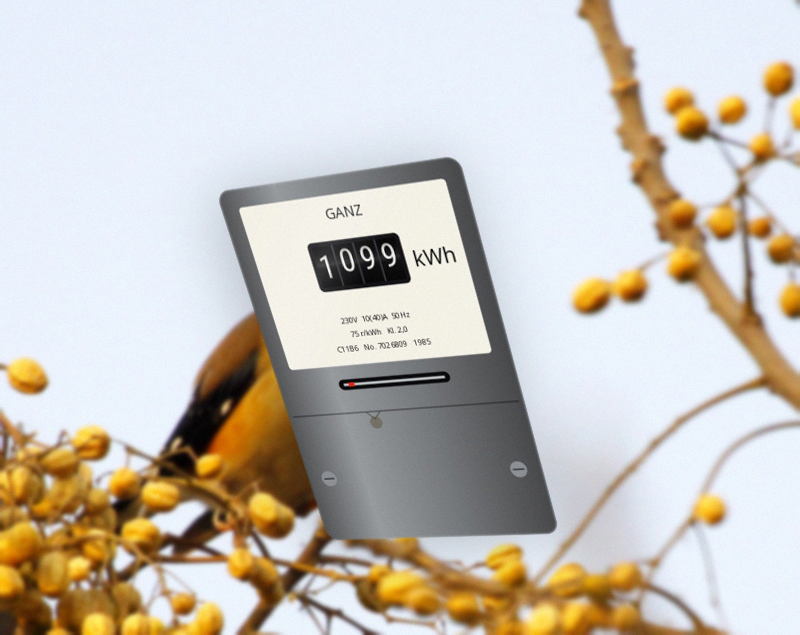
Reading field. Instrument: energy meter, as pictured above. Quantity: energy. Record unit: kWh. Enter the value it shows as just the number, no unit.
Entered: 1099
